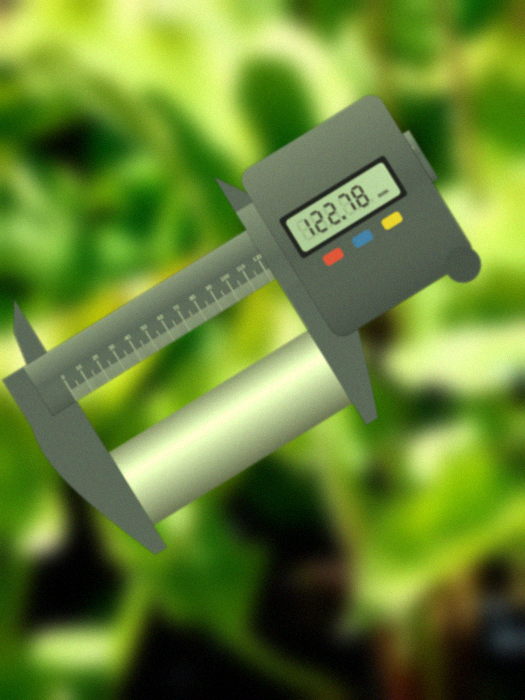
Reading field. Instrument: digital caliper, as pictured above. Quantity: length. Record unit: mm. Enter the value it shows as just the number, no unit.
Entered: 122.78
